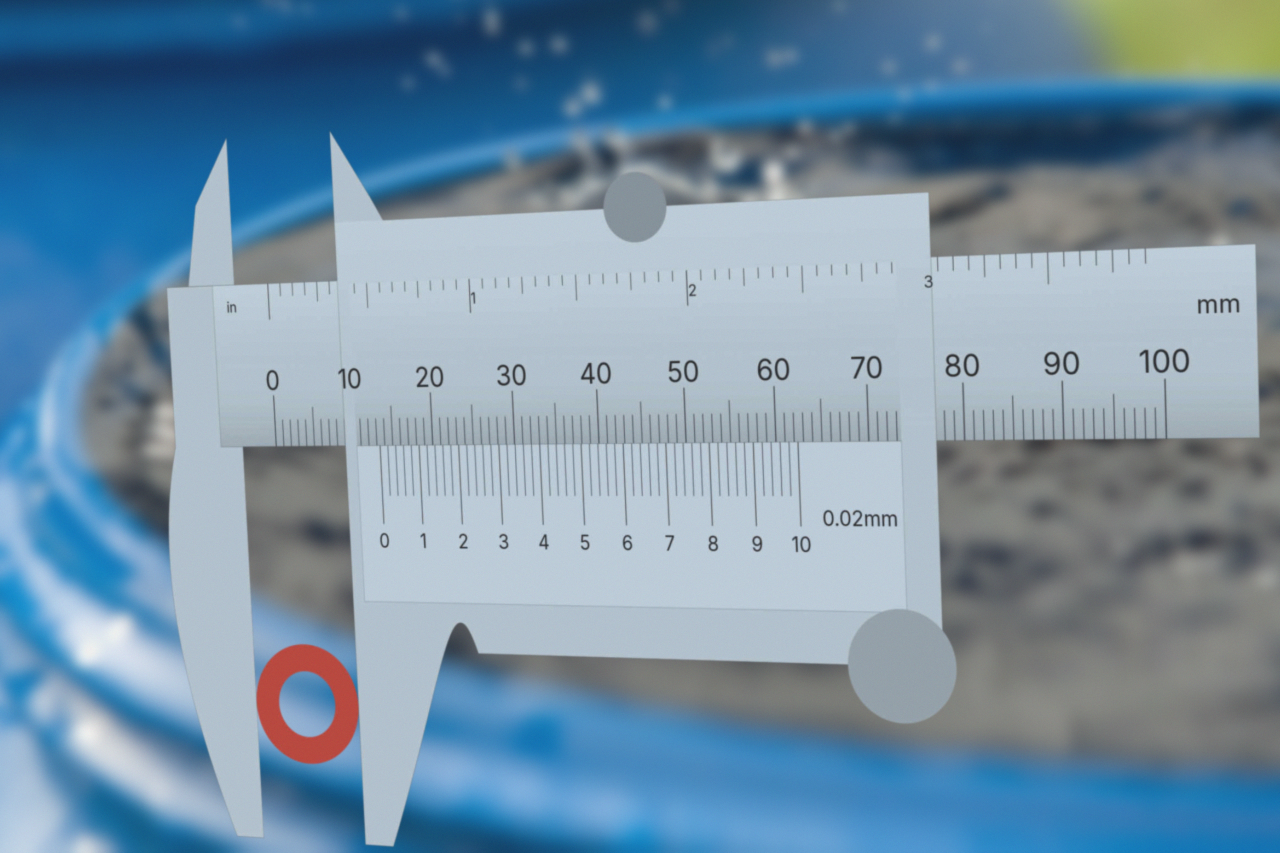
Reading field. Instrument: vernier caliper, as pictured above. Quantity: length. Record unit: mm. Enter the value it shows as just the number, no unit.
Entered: 13.4
